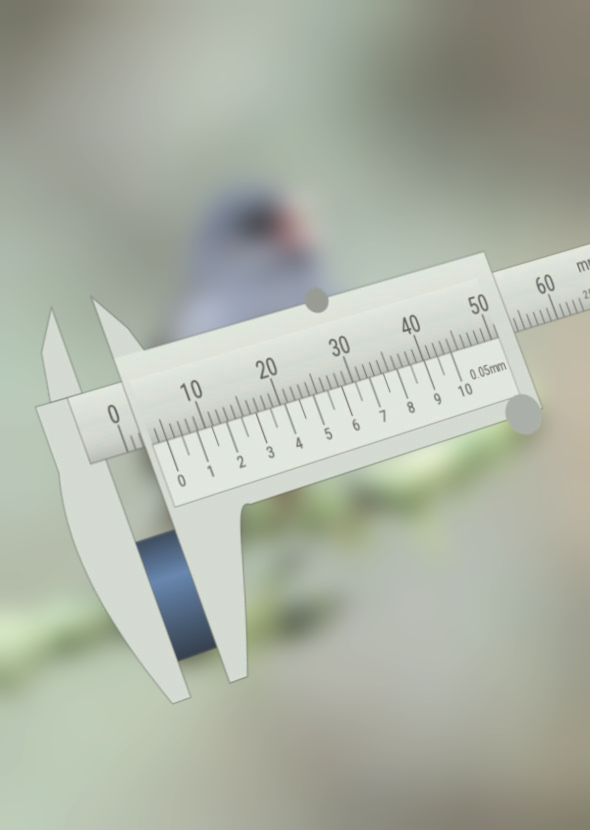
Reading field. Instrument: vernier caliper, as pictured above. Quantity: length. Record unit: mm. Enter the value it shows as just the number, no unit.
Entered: 5.0
